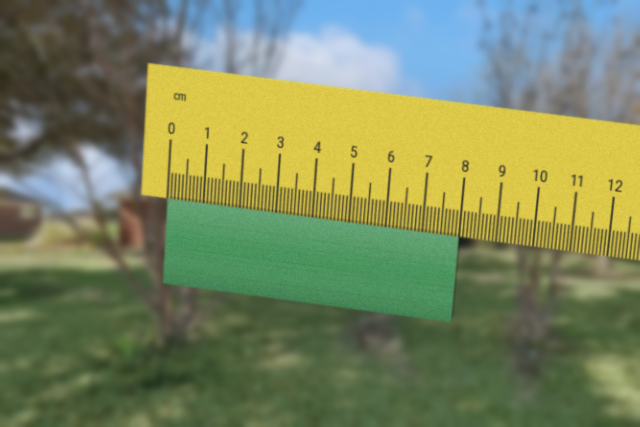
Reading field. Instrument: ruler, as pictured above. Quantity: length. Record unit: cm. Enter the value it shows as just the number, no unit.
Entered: 8
